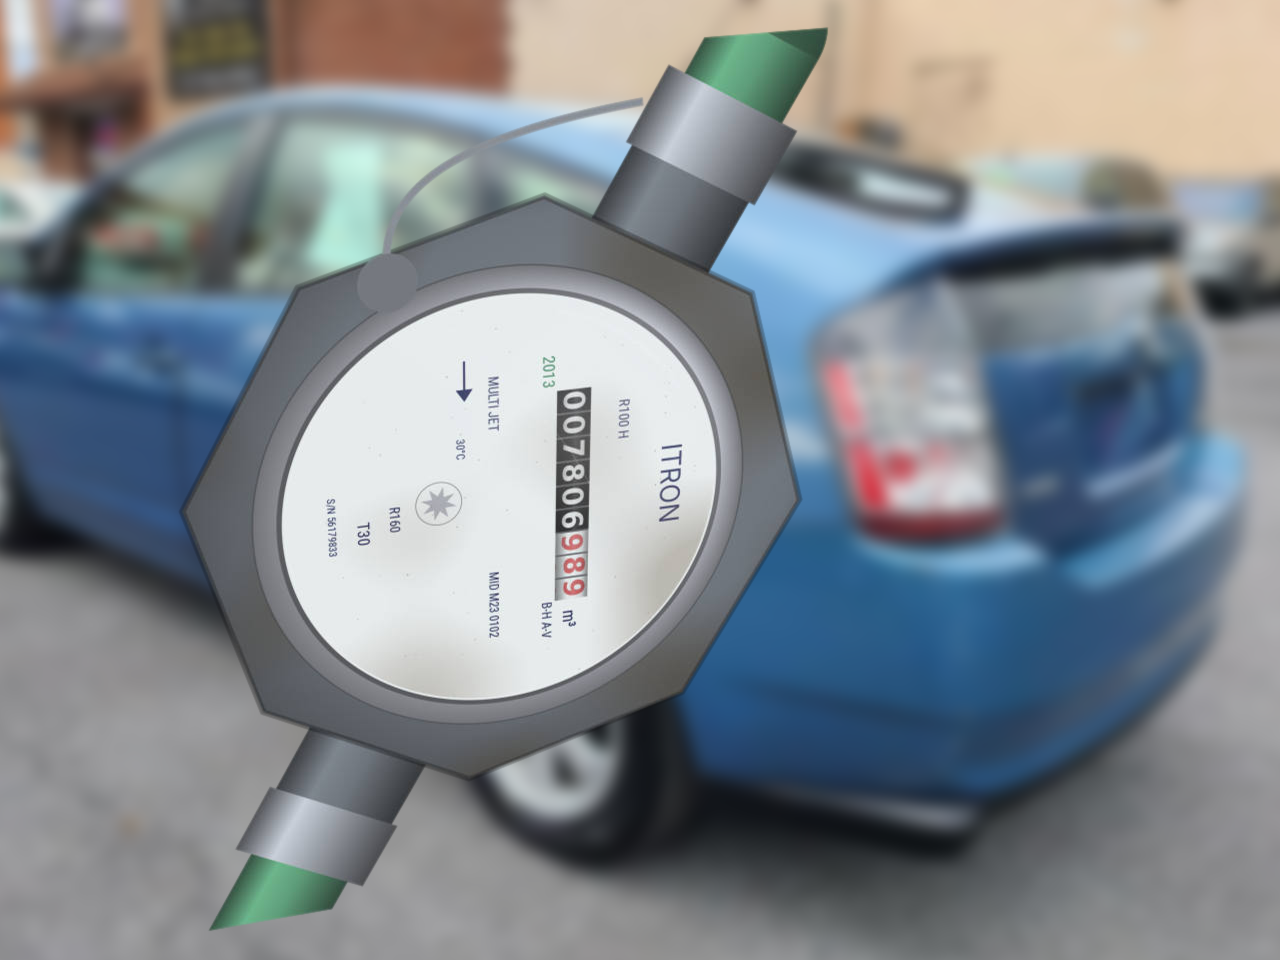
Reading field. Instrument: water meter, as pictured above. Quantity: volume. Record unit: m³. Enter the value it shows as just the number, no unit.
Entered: 7806.989
